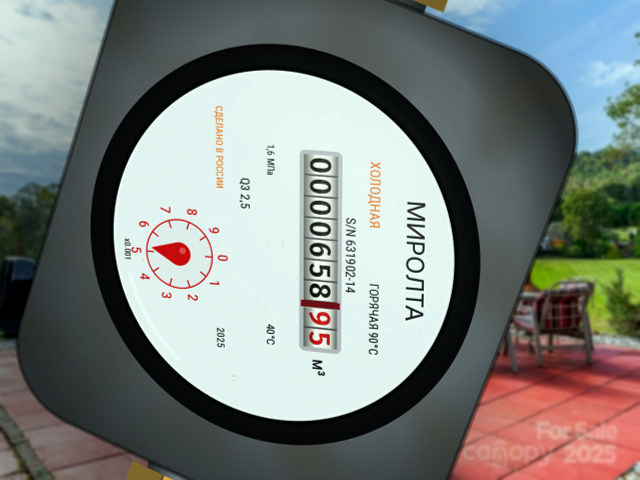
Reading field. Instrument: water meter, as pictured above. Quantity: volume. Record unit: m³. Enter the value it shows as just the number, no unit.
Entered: 658.955
